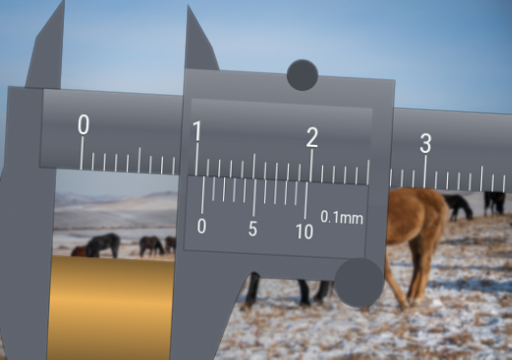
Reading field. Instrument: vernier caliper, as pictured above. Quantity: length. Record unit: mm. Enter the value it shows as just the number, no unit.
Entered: 10.7
